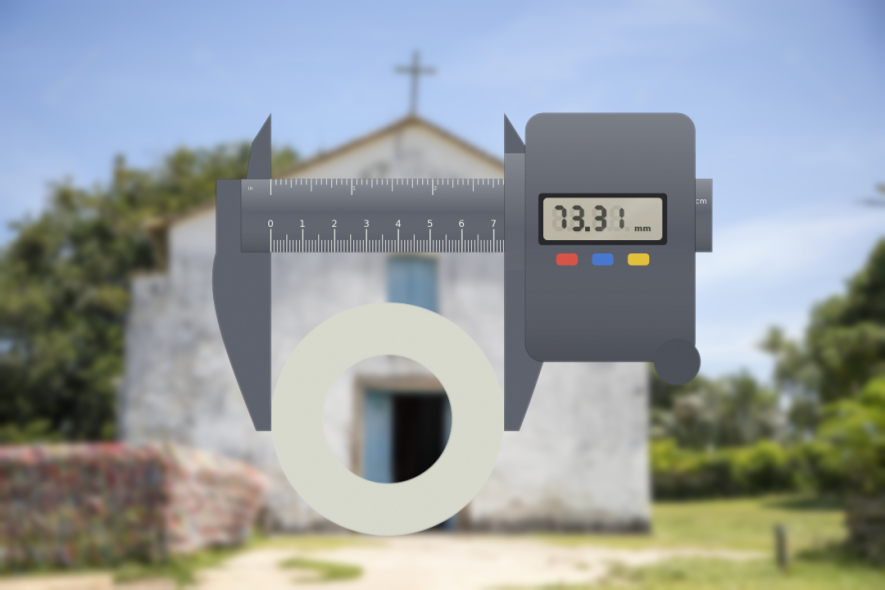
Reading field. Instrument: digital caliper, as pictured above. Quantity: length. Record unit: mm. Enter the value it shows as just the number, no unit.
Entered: 73.31
